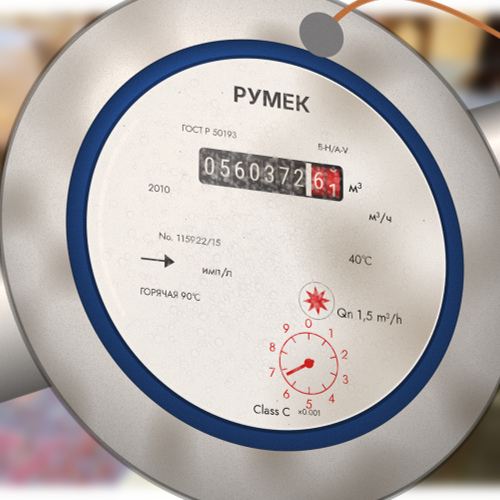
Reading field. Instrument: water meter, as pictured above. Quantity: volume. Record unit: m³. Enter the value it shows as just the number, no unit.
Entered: 560372.606
